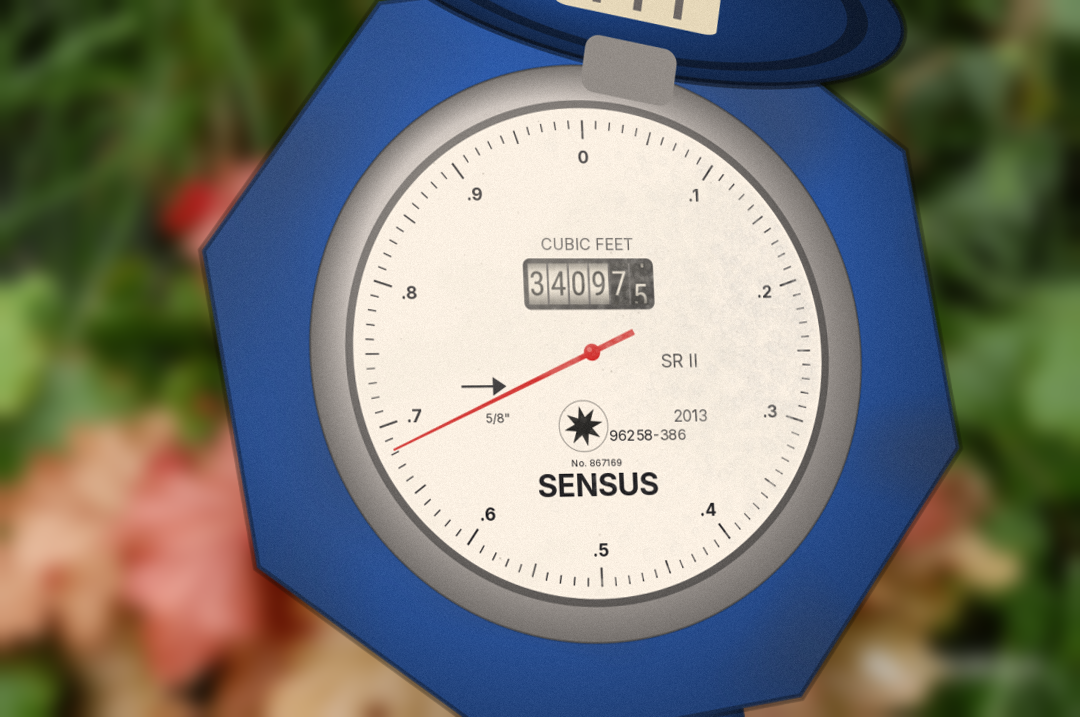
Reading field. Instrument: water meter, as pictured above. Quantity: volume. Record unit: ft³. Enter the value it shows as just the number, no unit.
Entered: 340974.68
